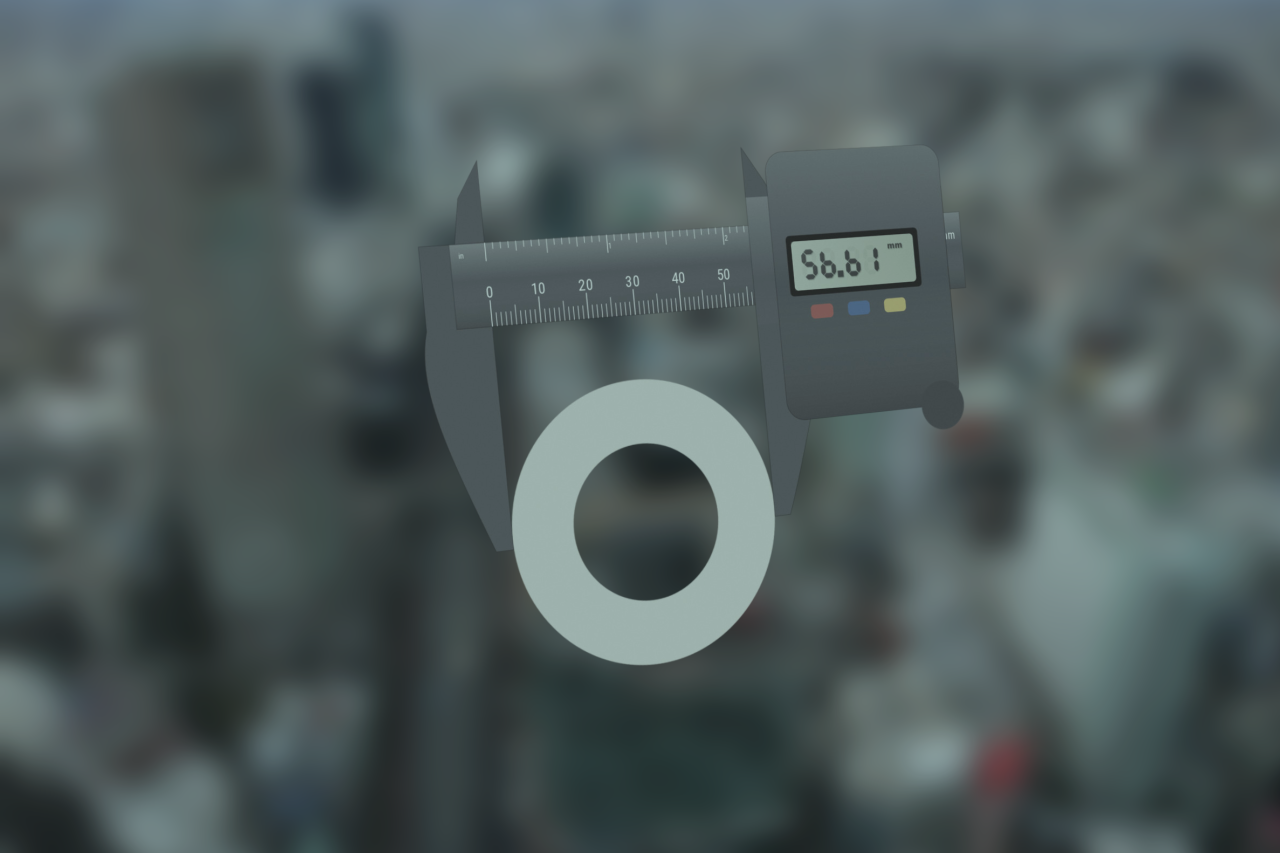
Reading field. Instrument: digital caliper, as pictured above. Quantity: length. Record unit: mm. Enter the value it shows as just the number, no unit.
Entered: 56.61
